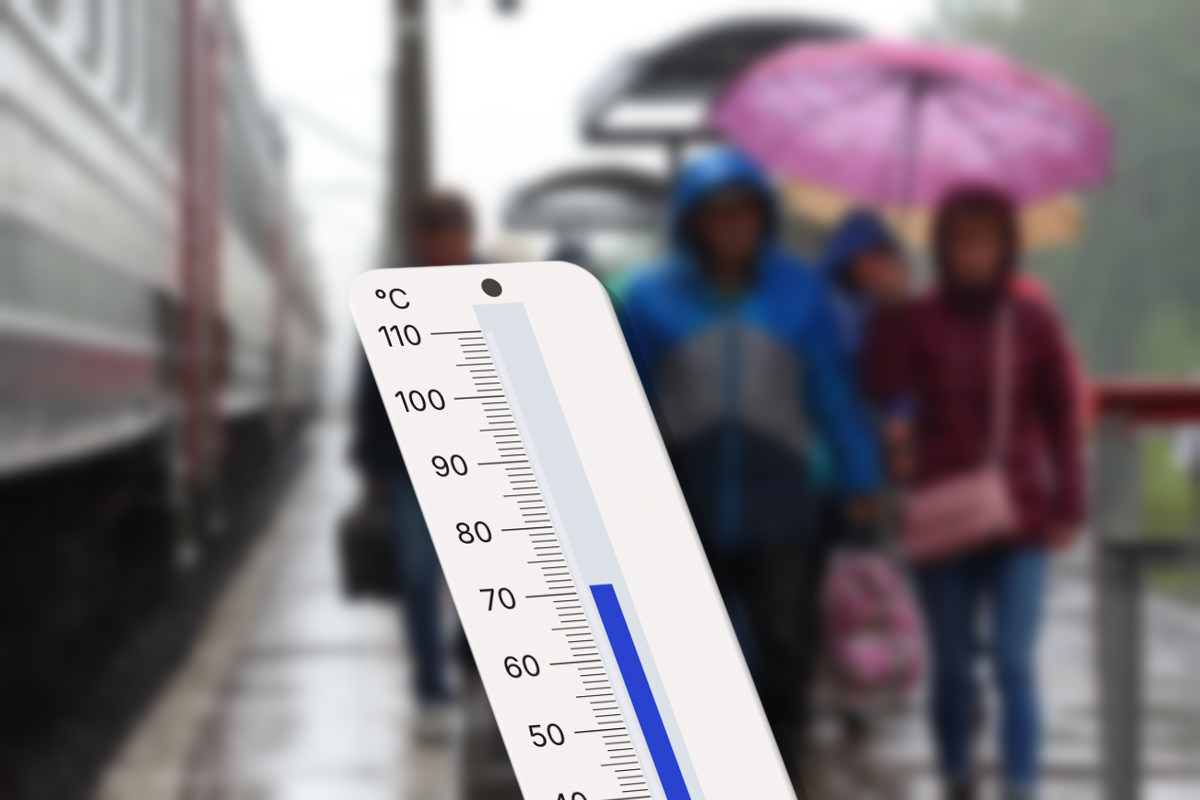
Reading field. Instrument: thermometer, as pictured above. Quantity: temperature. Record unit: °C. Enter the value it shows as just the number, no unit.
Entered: 71
